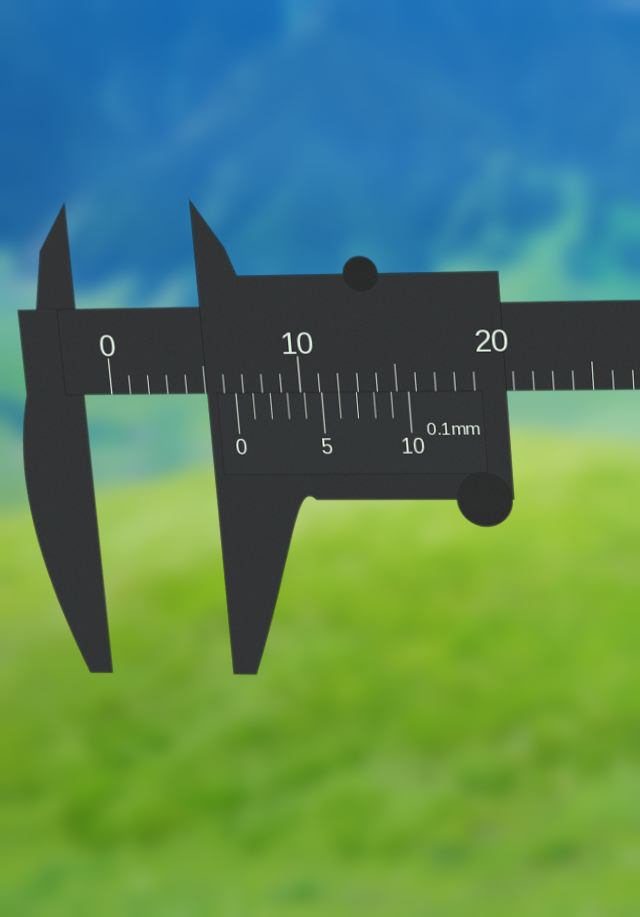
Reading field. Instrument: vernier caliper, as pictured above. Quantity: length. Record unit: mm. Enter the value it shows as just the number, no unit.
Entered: 6.6
